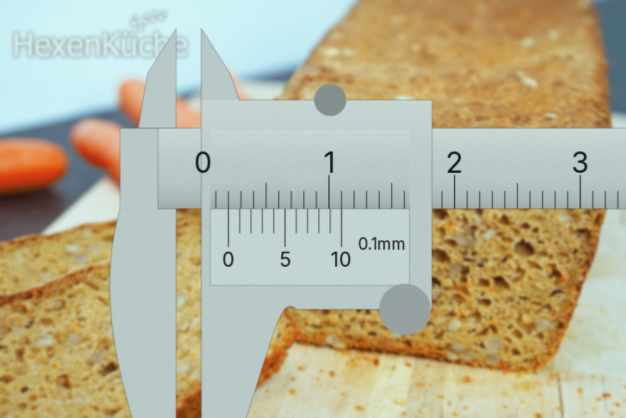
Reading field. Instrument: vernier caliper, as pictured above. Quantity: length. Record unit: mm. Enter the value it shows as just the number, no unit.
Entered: 2.0
